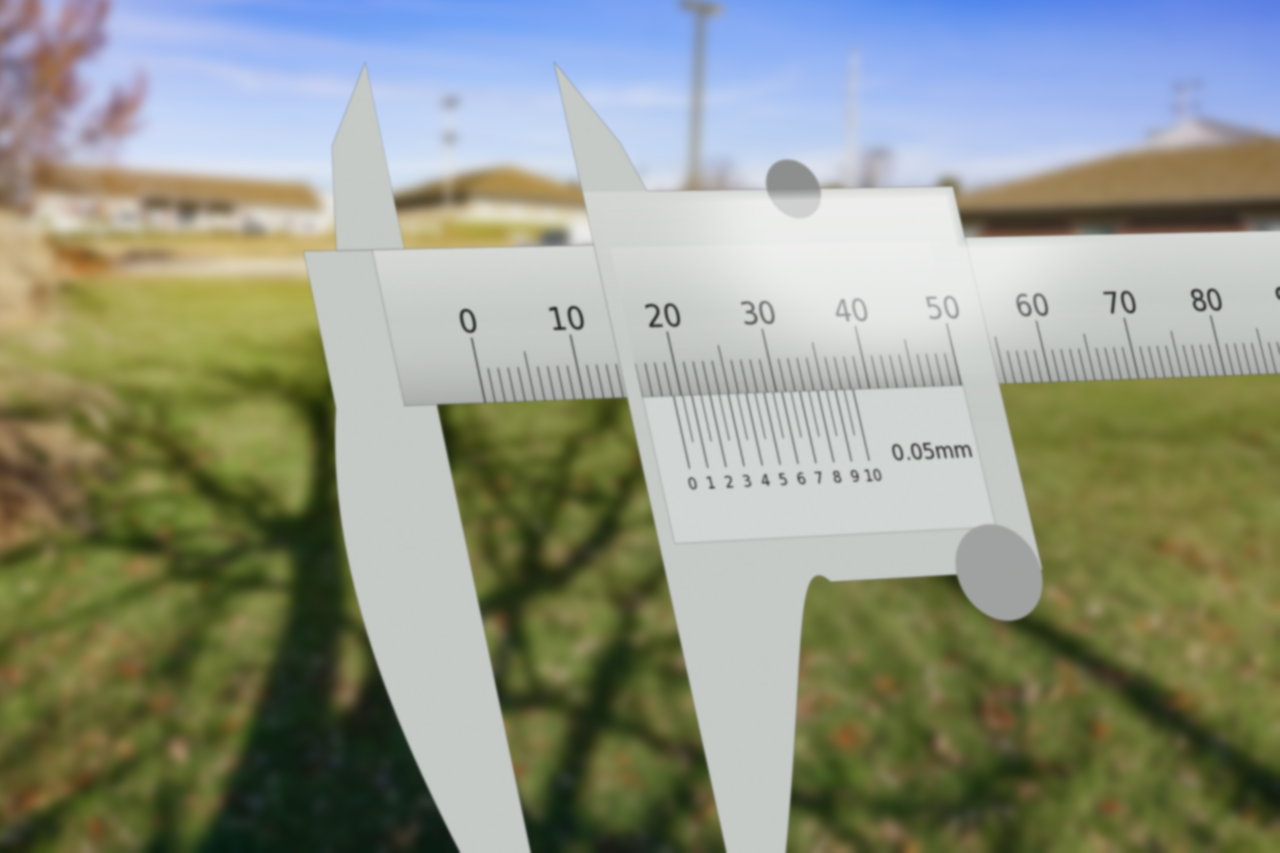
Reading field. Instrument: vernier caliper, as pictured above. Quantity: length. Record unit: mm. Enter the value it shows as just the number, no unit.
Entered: 19.2
